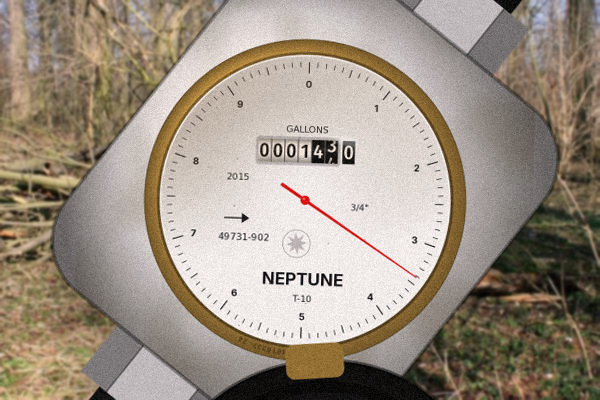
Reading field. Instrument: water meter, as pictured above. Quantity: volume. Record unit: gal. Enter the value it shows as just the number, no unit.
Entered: 1433.4
